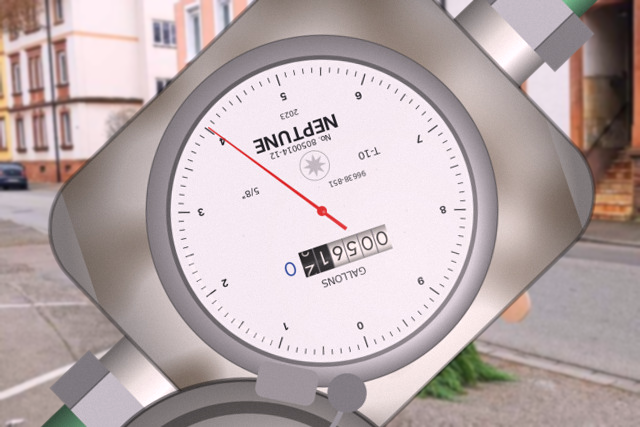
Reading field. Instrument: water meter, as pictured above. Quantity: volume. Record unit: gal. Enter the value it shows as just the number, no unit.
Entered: 56124.0
